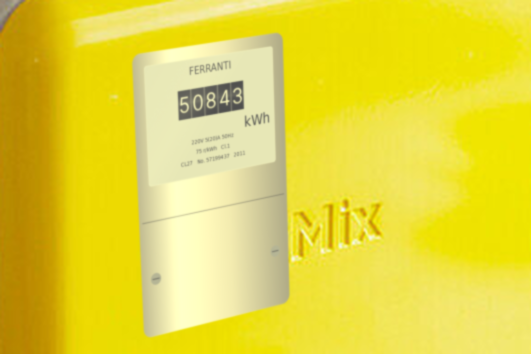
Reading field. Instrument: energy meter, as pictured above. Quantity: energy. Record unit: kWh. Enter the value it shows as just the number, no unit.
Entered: 50843
